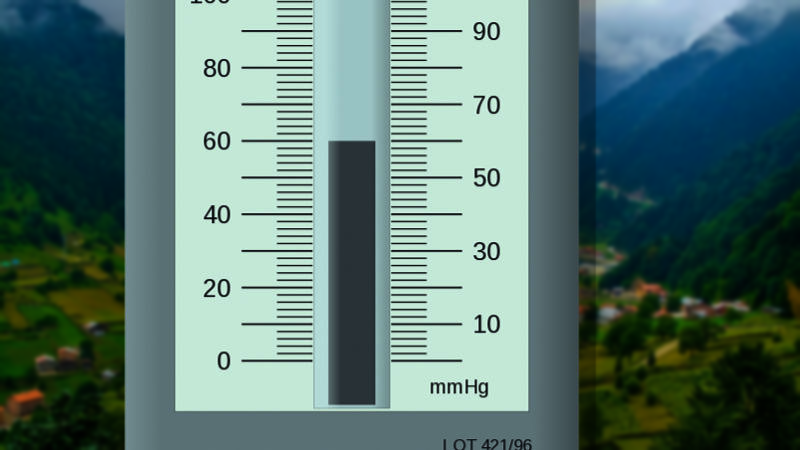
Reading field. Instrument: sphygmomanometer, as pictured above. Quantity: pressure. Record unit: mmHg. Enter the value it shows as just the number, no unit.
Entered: 60
